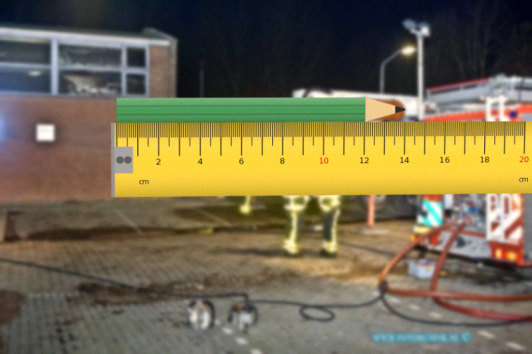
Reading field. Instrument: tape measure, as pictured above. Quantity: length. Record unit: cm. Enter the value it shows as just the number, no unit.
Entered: 14
